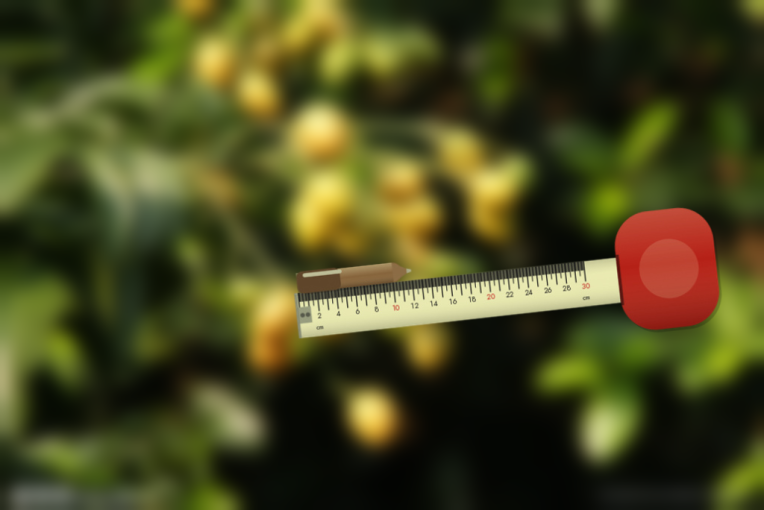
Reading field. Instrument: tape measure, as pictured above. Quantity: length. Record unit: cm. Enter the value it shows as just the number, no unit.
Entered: 12
